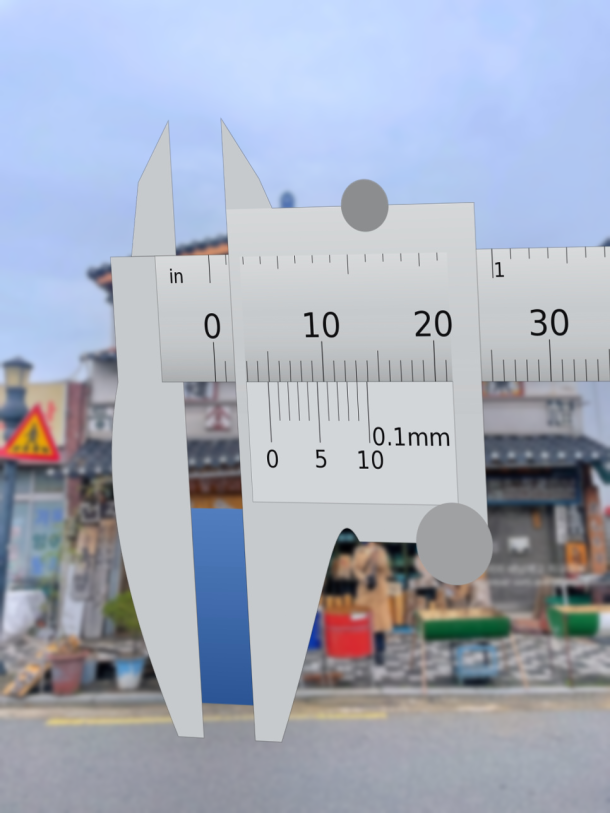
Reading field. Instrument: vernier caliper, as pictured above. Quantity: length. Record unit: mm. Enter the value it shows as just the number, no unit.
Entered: 4.9
